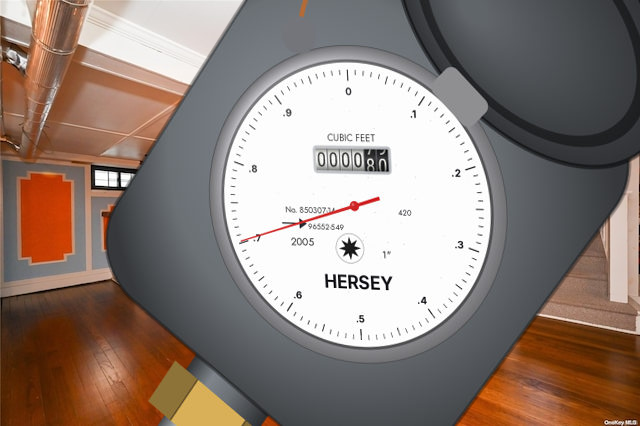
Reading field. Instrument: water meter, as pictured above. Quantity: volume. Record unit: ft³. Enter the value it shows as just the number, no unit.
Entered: 79.70
